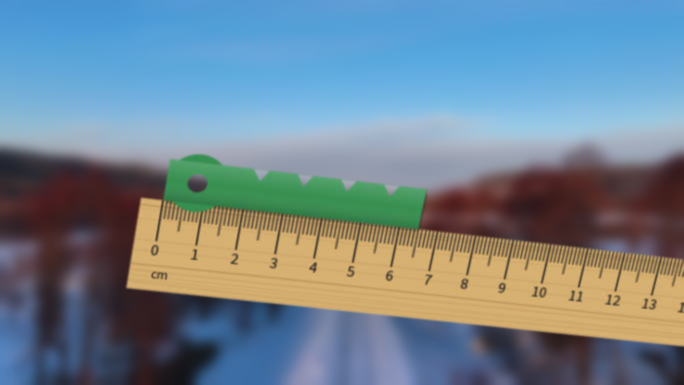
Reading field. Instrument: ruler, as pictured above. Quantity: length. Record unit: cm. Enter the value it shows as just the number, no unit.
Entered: 6.5
